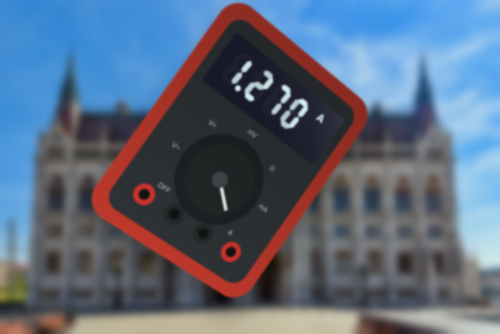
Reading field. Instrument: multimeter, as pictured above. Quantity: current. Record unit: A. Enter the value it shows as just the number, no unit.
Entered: 1.270
